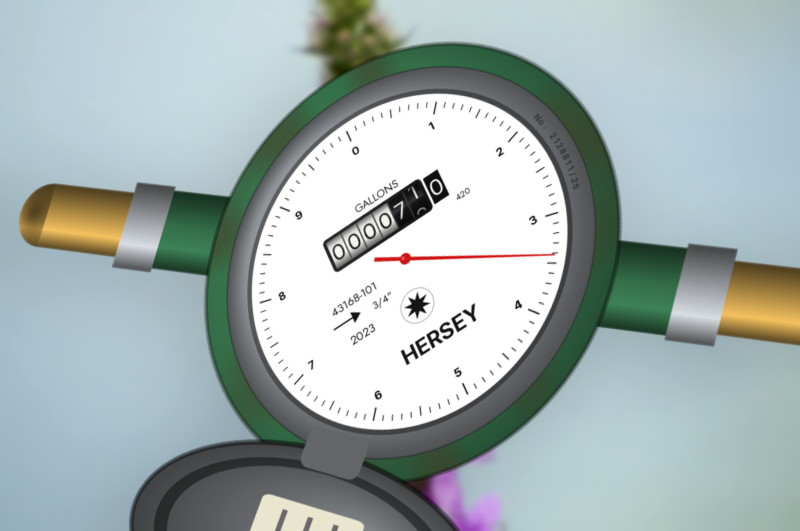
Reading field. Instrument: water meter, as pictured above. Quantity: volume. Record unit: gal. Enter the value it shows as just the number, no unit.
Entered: 713.4
